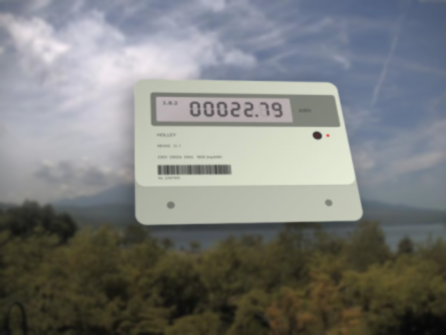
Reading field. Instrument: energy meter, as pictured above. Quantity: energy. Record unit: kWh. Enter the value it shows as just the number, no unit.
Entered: 22.79
